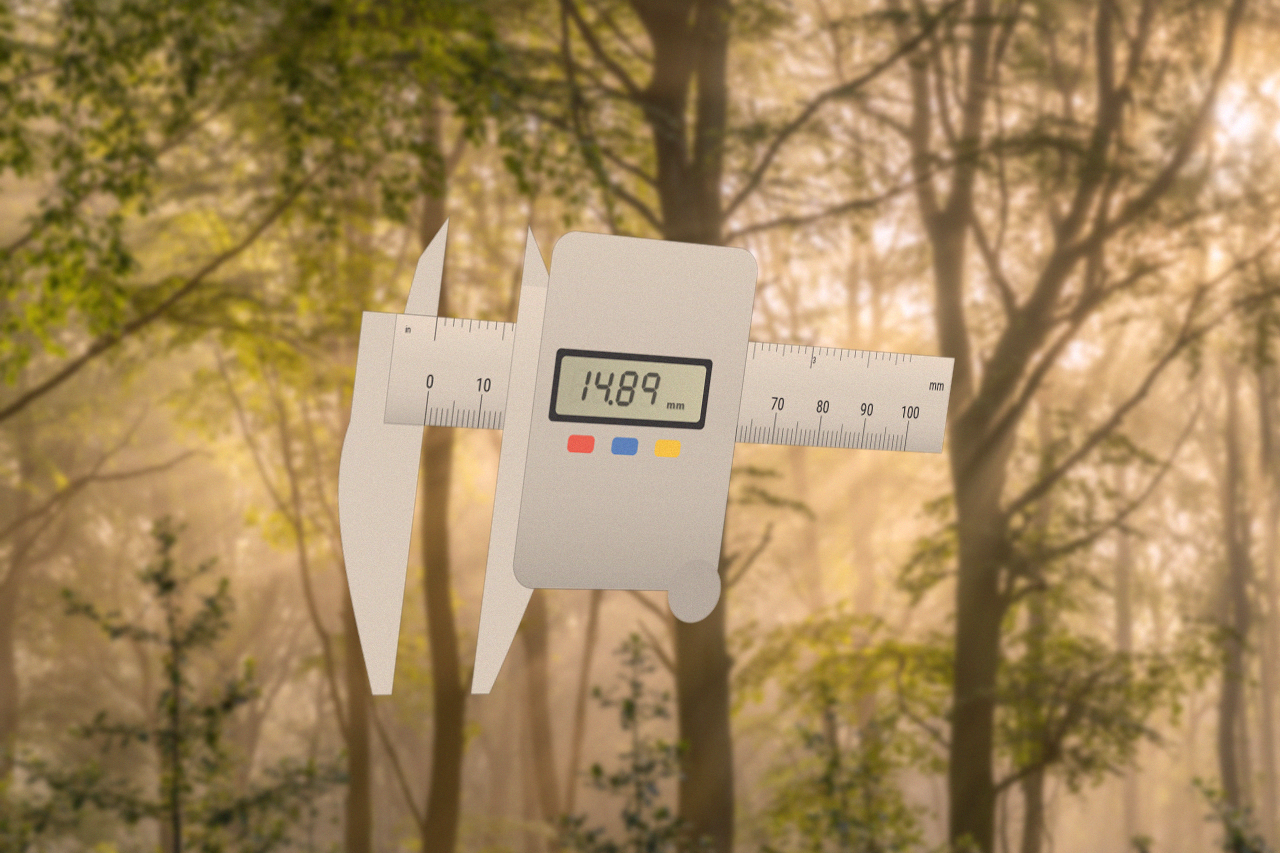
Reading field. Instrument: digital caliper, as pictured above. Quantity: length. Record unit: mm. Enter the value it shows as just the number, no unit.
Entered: 14.89
